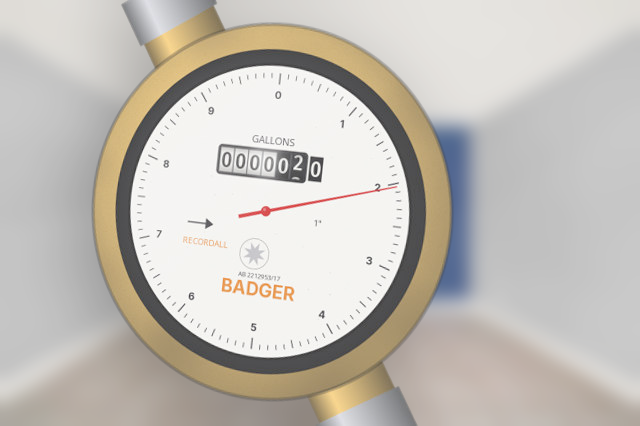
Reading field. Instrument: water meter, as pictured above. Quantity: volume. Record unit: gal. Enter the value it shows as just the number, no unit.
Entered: 22.0
